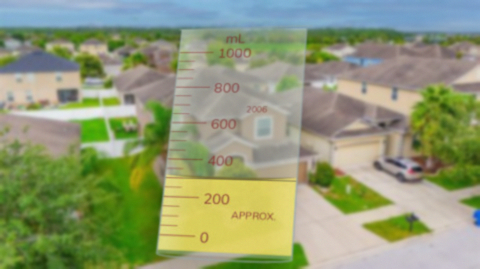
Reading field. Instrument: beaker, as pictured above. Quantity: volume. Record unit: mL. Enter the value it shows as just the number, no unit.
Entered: 300
